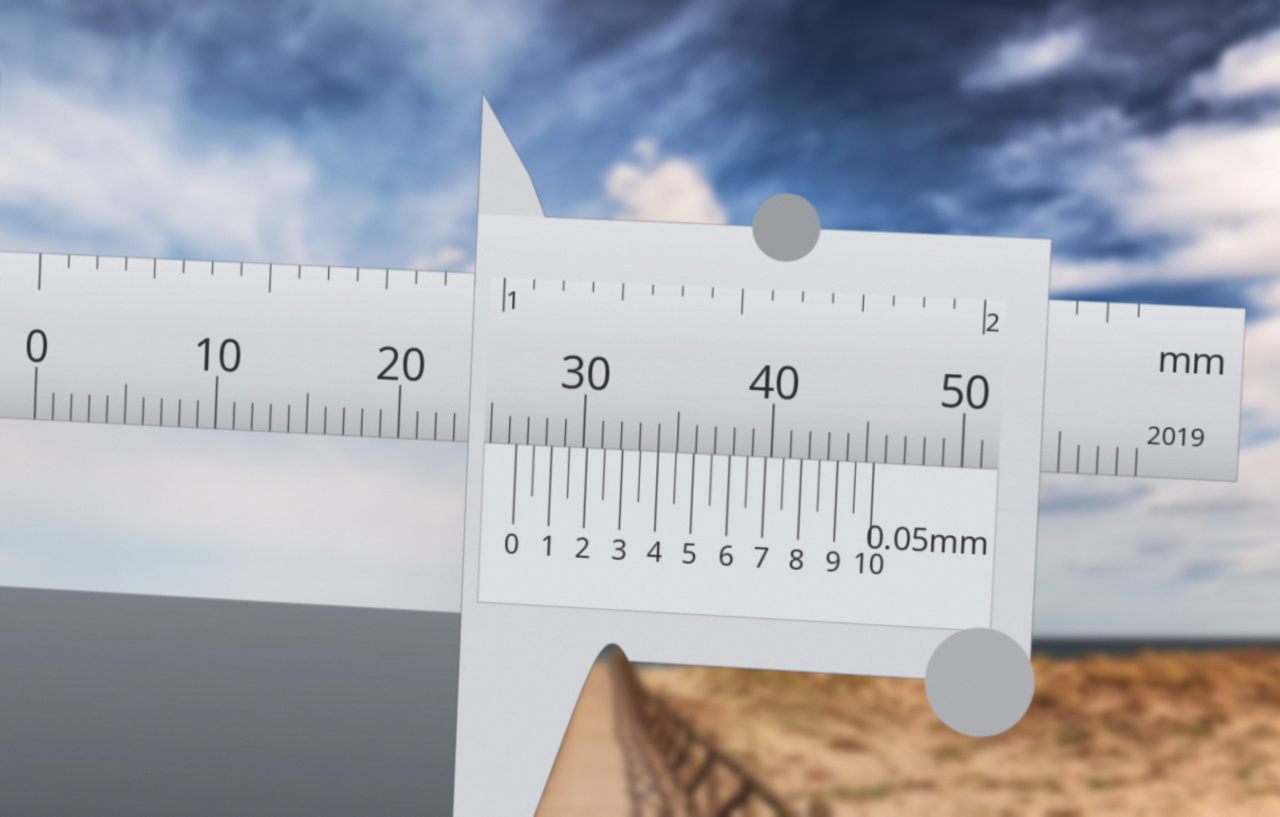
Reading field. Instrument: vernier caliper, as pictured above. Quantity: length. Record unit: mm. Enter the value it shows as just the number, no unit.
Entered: 26.4
